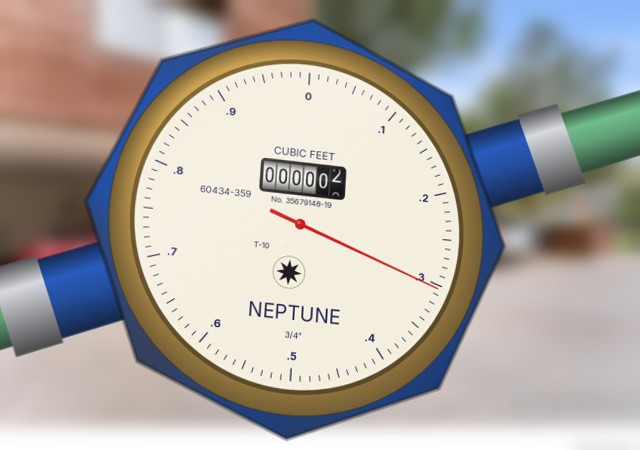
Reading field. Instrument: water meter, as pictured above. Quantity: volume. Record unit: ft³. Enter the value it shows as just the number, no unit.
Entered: 2.30
